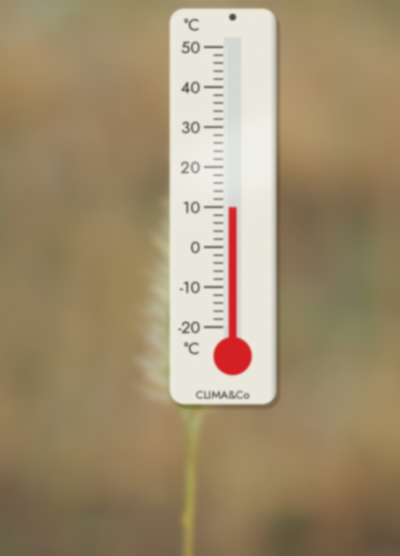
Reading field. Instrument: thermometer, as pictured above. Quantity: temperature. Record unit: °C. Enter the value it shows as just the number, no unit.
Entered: 10
